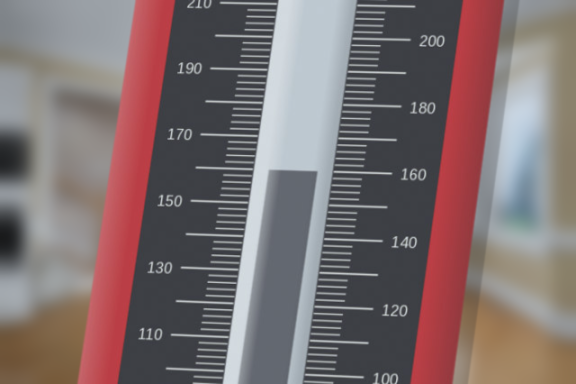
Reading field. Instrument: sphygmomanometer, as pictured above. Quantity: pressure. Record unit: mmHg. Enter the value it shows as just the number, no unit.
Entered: 160
